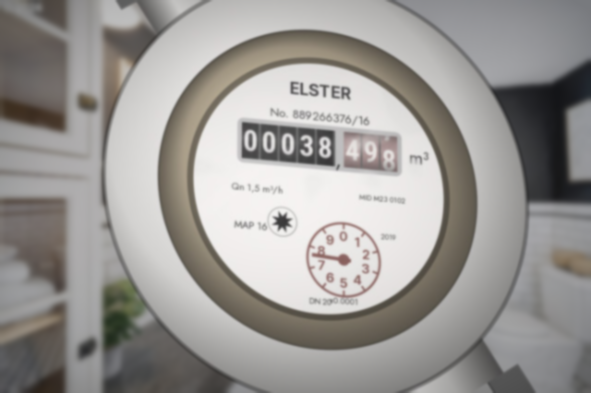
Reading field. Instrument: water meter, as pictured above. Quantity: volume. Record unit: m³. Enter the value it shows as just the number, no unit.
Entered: 38.4977
